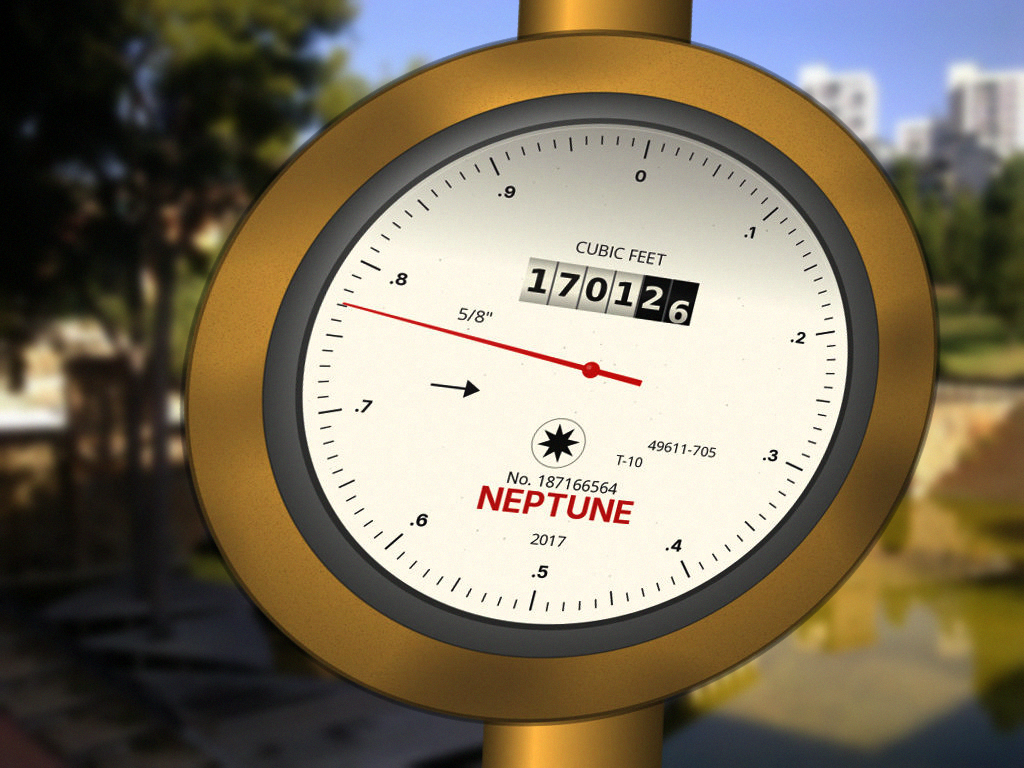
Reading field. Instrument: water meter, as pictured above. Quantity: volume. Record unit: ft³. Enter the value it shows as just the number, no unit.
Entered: 170125.77
